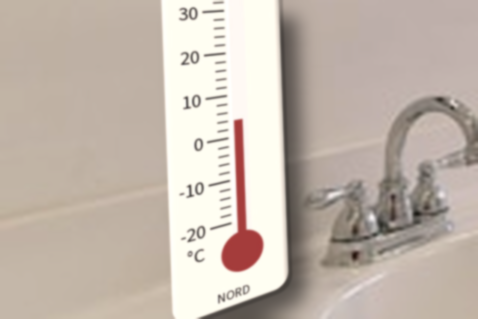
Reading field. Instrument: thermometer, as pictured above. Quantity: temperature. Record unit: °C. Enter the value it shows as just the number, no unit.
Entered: 4
